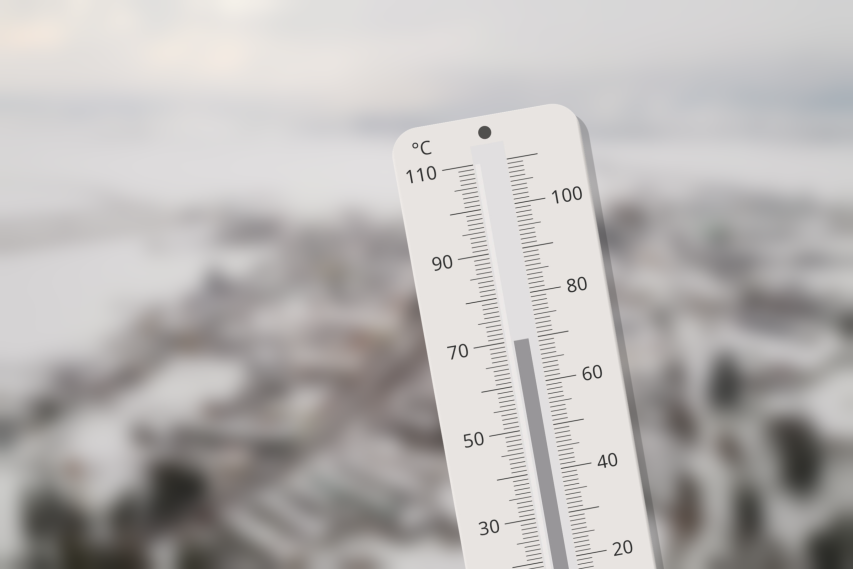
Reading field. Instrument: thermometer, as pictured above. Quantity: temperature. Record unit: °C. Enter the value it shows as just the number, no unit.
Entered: 70
